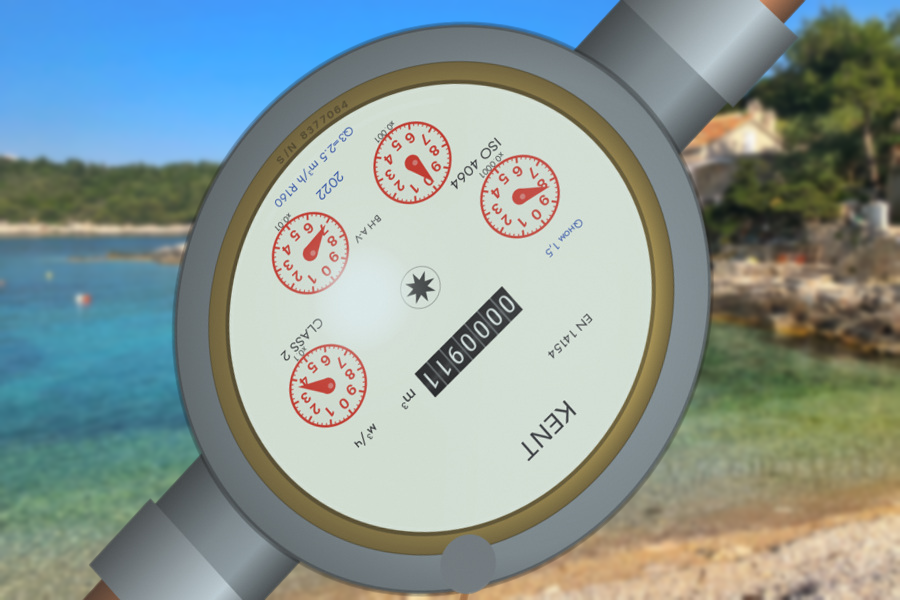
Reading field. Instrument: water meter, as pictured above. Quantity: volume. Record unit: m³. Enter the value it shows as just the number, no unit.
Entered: 911.3698
